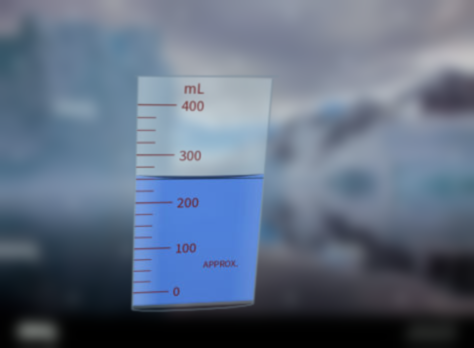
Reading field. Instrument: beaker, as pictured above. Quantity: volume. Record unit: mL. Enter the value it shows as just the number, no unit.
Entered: 250
